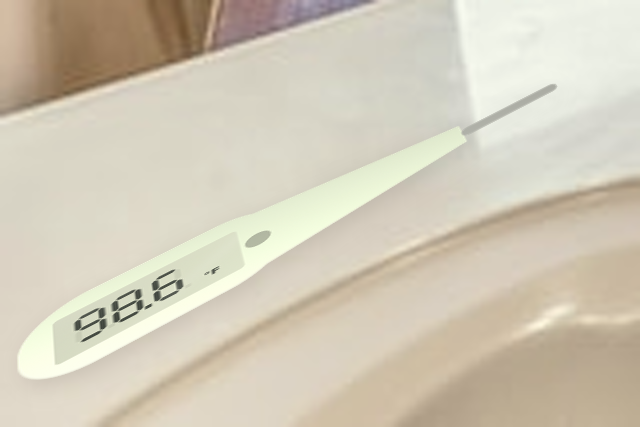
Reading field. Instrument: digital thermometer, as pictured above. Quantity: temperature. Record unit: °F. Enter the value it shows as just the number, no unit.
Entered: 98.6
